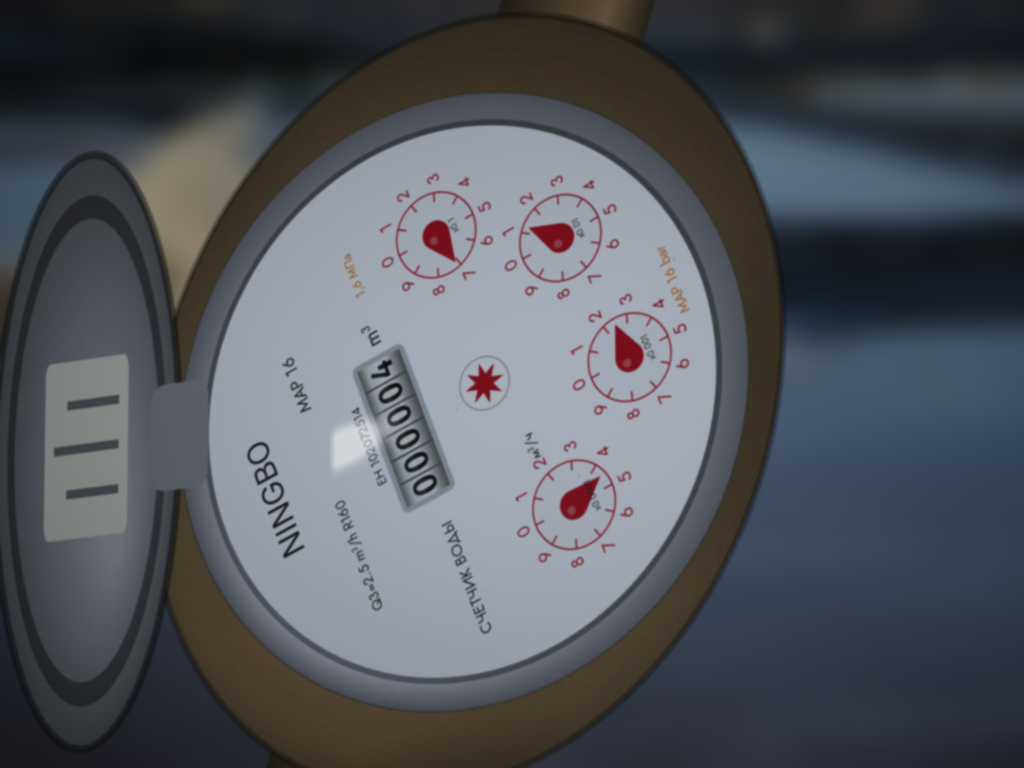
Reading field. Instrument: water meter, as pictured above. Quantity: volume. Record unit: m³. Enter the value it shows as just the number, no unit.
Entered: 4.7124
